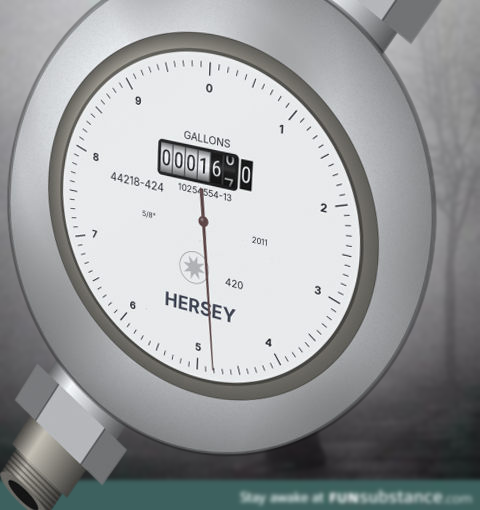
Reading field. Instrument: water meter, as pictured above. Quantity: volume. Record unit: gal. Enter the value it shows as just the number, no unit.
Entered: 1664.8
